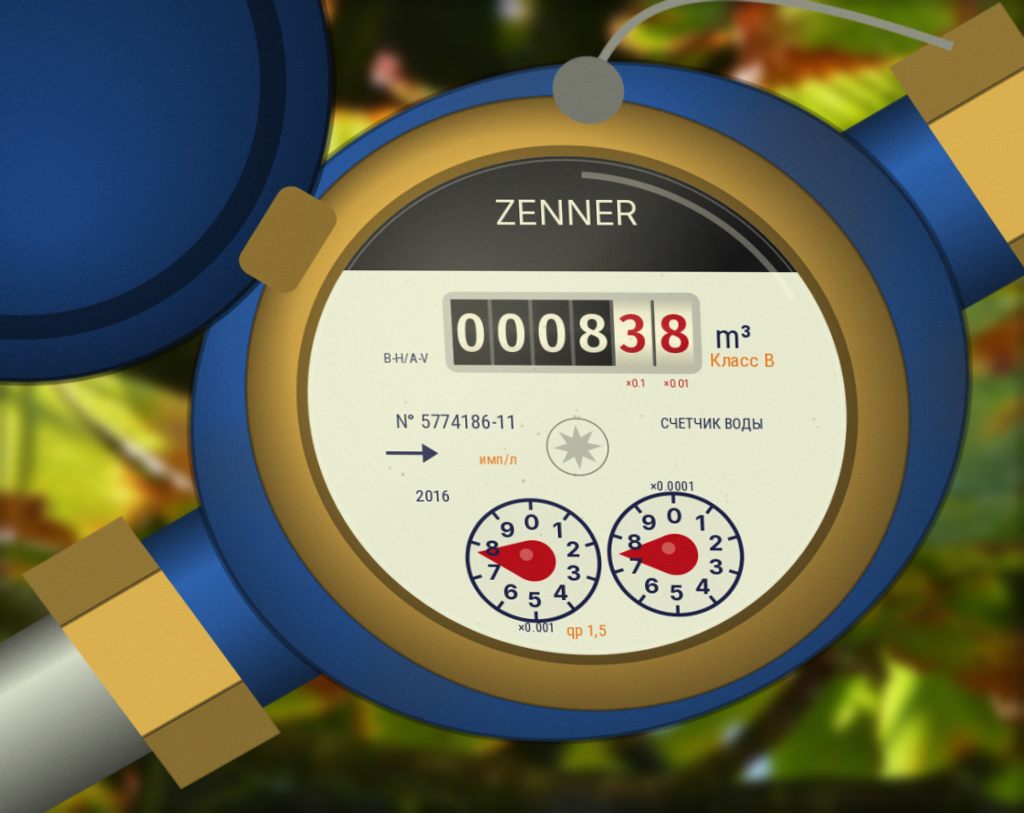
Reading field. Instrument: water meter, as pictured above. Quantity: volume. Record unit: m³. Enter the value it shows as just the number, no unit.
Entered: 8.3877
